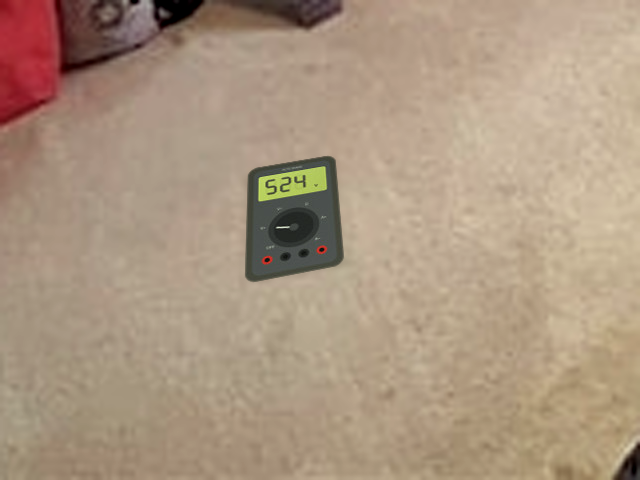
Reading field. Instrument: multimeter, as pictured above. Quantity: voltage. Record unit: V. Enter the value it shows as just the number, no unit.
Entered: 524
